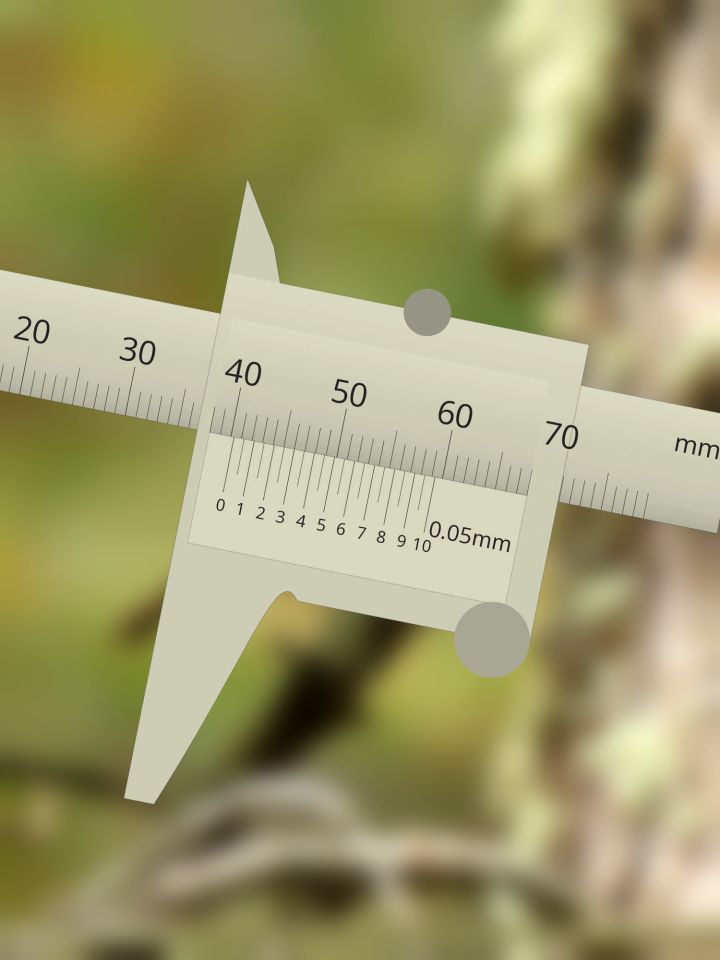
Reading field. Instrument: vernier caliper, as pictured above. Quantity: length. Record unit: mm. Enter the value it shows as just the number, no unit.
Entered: 40.3
